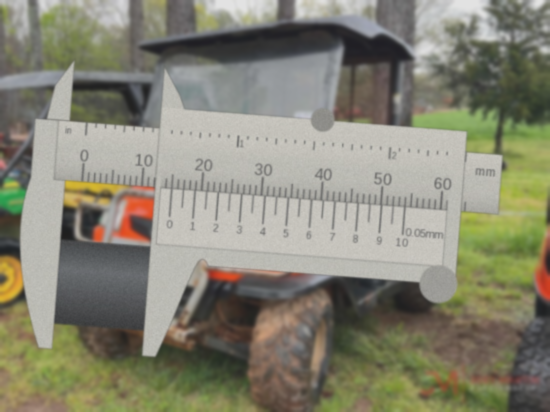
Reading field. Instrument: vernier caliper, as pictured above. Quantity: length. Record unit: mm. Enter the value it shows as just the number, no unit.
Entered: 15.0
